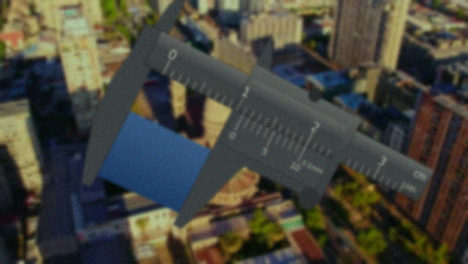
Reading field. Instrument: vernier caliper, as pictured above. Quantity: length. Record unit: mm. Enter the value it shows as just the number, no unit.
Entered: 11.0
